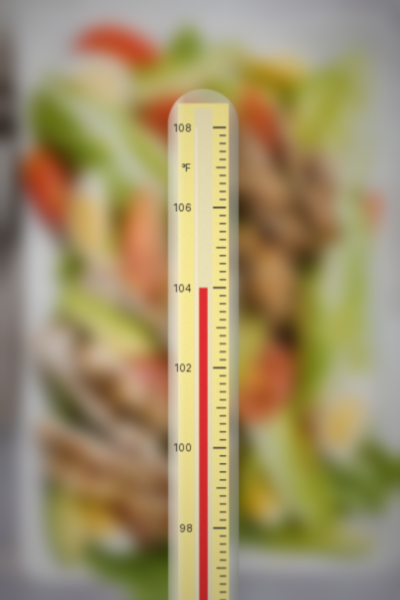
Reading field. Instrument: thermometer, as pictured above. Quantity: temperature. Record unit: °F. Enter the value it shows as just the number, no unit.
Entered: 104
